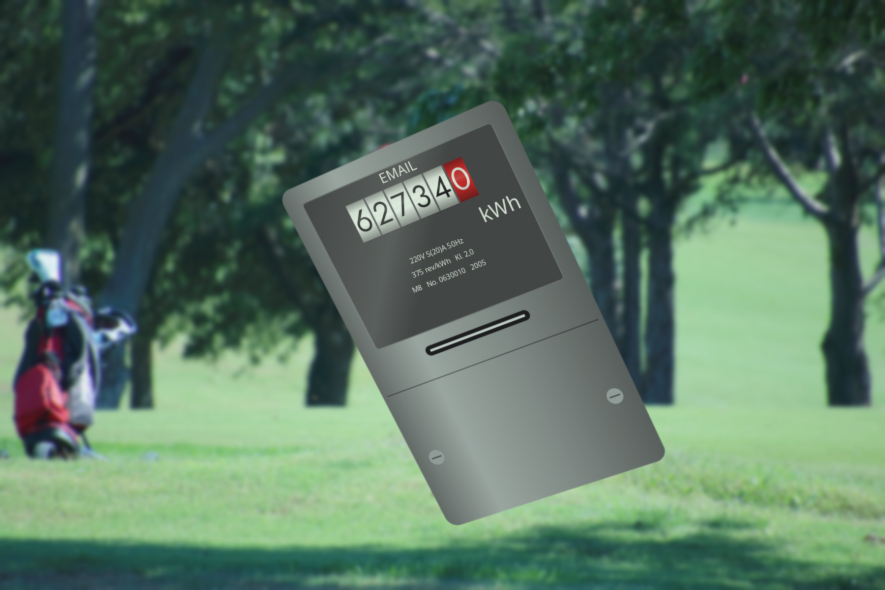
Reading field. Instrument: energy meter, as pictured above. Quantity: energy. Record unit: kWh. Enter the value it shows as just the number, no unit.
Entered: 62734.0
